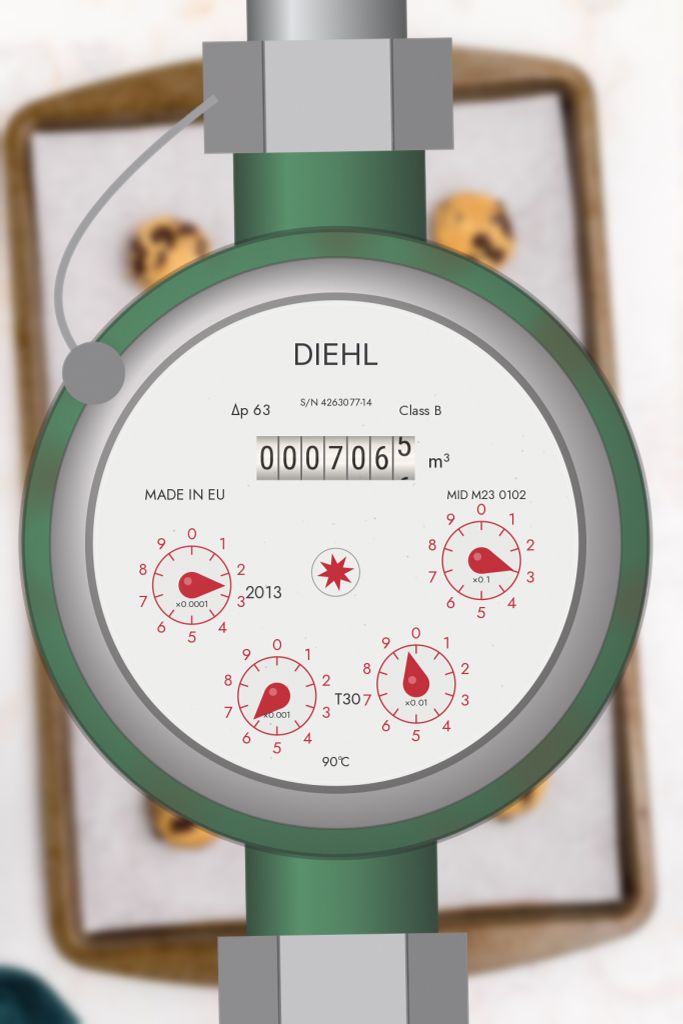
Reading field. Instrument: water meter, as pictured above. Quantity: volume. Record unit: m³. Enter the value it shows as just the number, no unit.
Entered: 7065.2962
